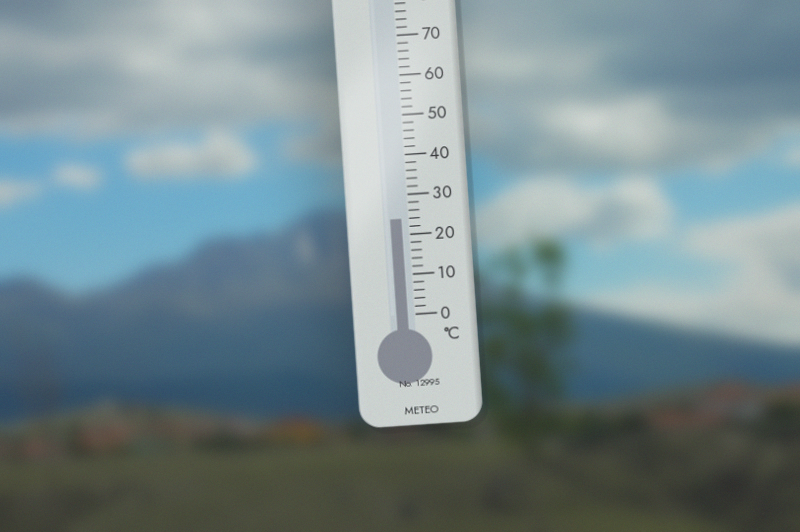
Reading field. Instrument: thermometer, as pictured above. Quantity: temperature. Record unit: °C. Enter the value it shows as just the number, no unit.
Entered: 24
